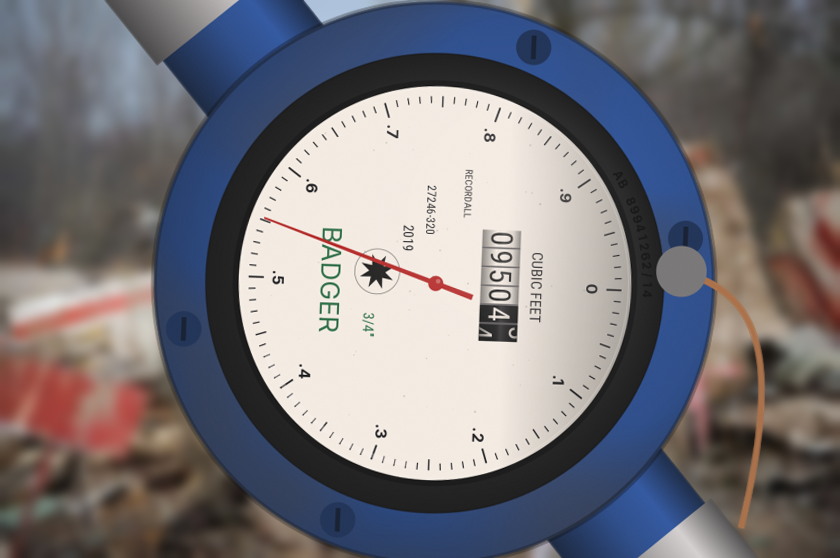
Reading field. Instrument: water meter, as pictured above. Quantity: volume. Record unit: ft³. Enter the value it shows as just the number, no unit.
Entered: 95043.55
